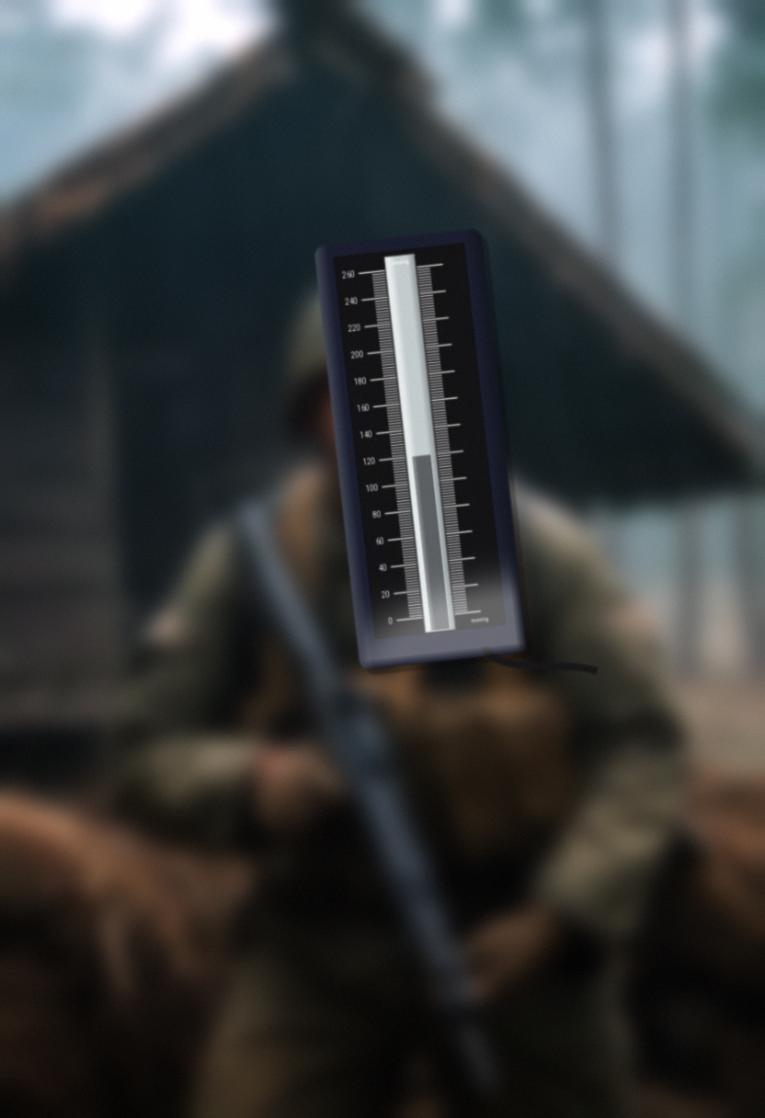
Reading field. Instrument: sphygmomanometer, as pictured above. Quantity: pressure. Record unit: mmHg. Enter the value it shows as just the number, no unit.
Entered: 120
